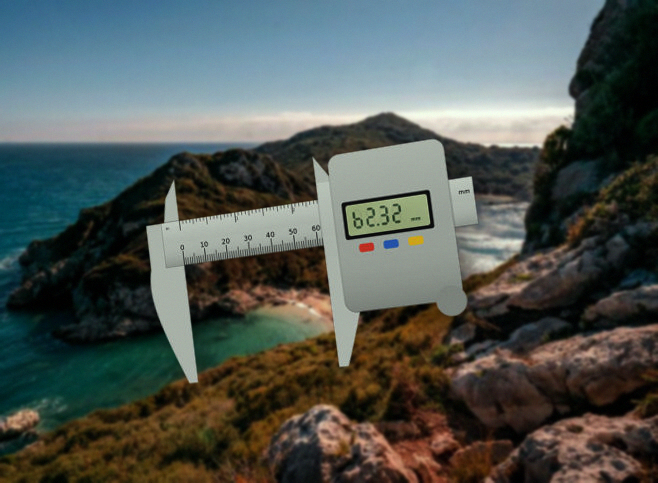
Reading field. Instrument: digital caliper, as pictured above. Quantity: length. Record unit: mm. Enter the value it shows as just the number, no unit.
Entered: 62.32
